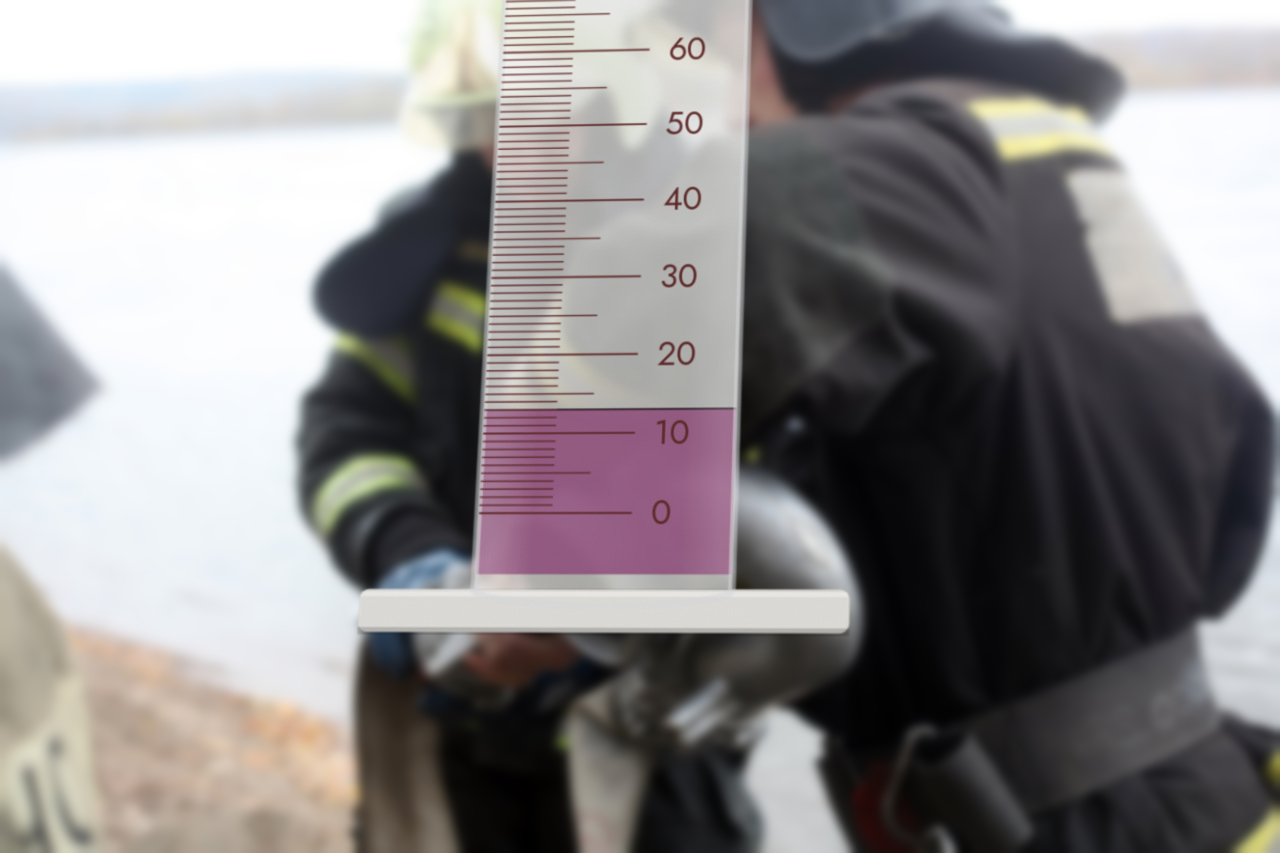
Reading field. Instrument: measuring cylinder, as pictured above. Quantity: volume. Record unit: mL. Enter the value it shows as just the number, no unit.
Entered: 13
